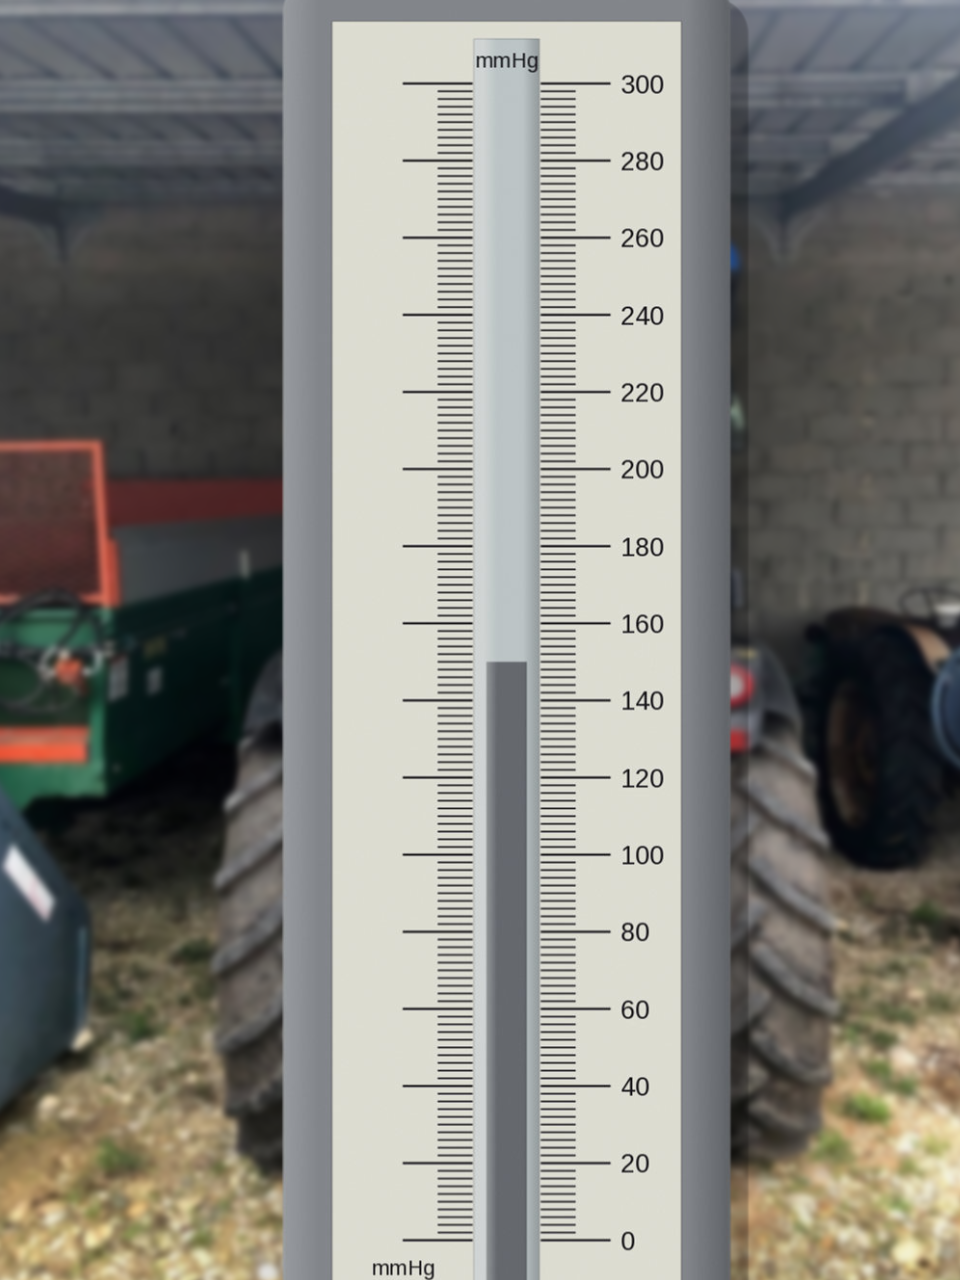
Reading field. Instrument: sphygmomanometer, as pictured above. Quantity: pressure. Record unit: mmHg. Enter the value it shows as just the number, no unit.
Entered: 150
